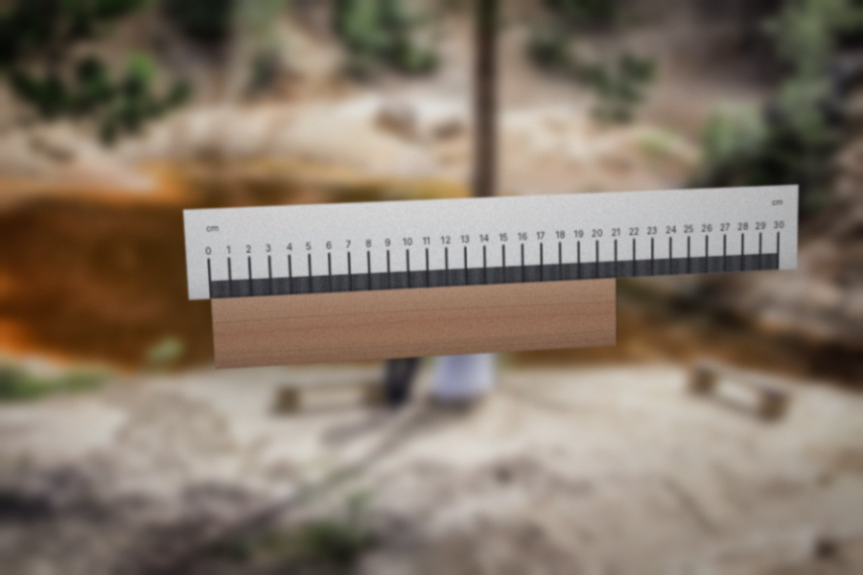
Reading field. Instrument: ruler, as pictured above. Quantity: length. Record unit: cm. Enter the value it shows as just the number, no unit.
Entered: 21
